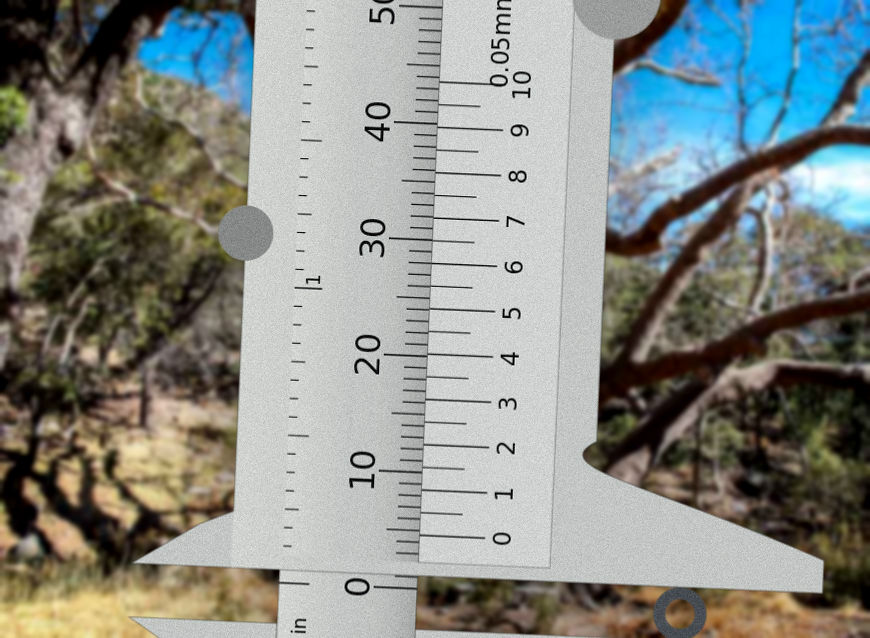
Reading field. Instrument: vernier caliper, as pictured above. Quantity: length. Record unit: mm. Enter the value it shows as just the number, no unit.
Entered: 4.6
